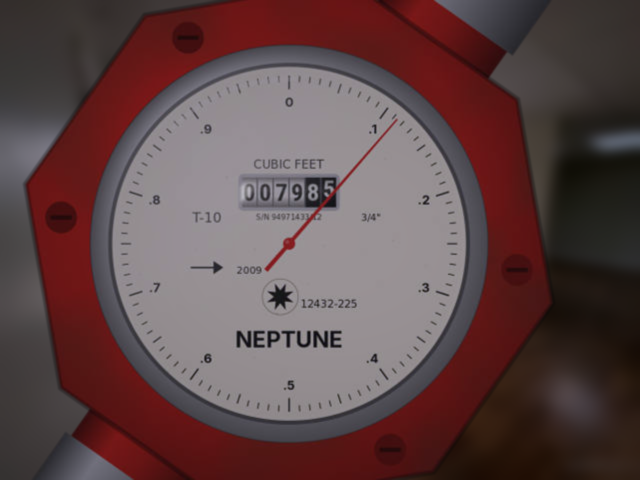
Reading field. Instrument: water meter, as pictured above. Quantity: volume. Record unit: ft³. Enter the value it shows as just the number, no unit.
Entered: 7985.11
